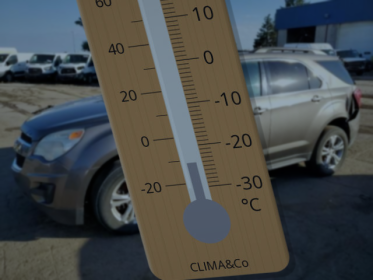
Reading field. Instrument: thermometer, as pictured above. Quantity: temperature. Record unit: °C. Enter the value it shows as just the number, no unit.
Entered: -24
